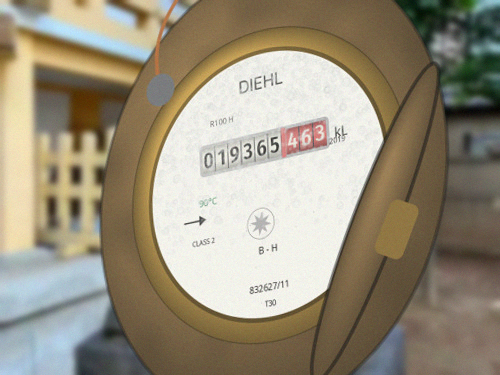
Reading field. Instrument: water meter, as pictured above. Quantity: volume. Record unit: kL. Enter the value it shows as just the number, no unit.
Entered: 19365.463
